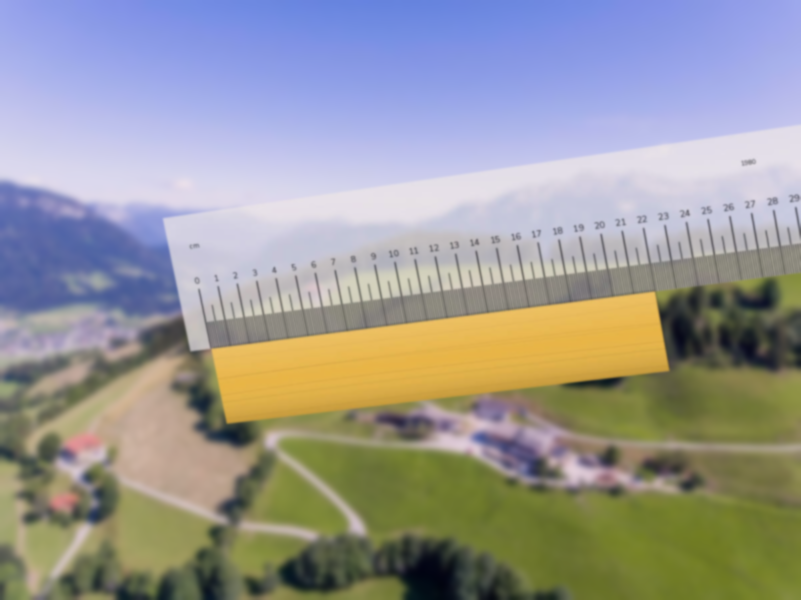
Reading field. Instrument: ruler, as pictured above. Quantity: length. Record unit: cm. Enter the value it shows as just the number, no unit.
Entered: 22
